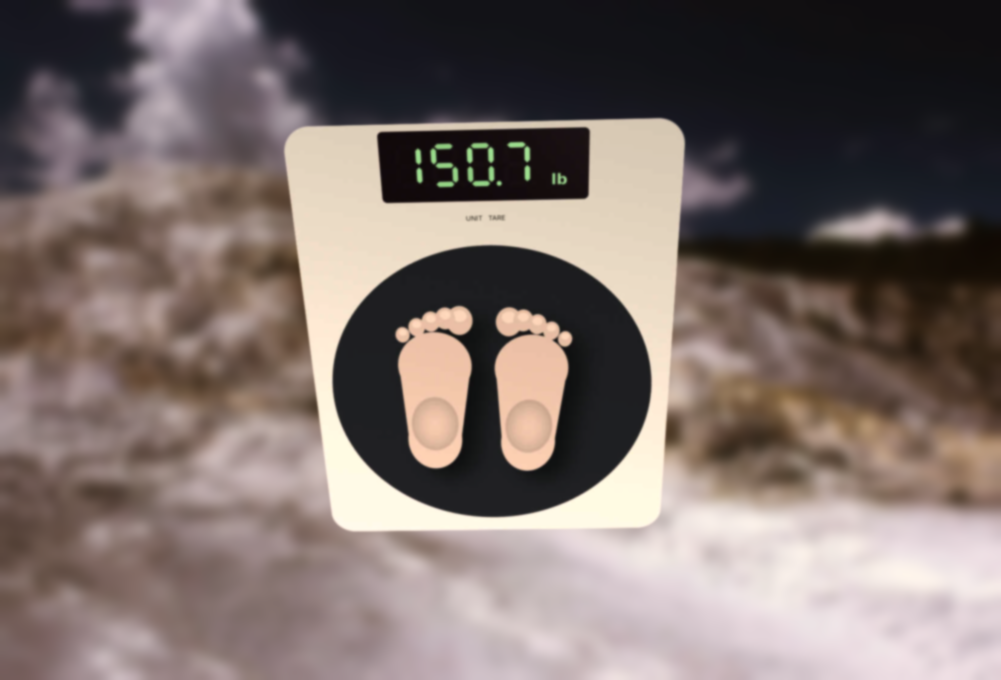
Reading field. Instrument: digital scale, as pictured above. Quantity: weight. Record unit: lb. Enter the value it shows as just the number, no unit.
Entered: 150.7
